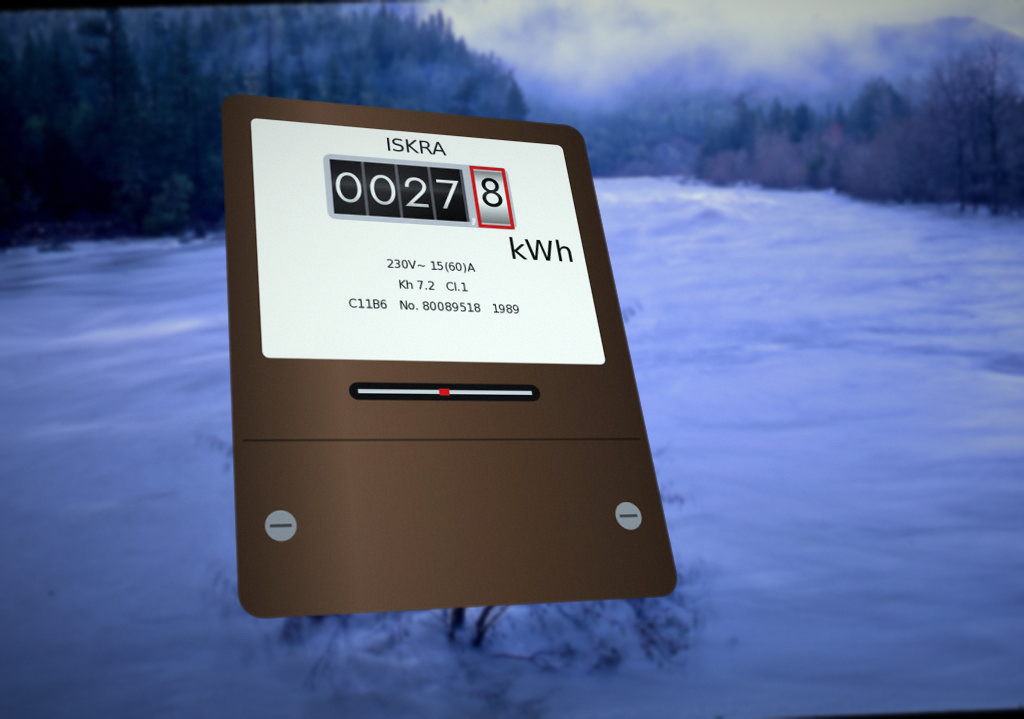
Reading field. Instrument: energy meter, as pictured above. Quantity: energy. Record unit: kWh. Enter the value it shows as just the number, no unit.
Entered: 27.8
